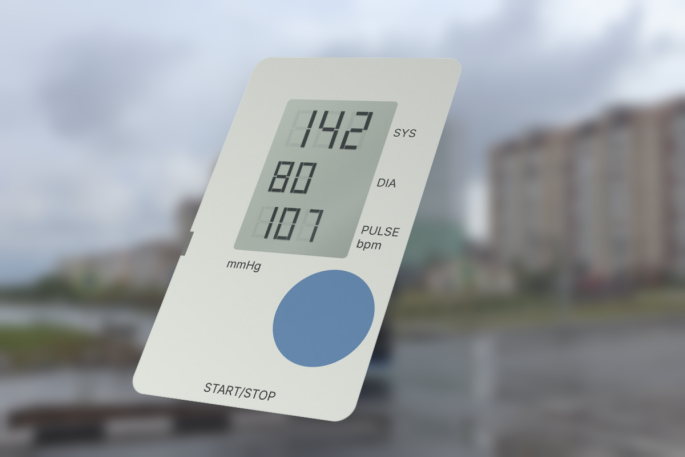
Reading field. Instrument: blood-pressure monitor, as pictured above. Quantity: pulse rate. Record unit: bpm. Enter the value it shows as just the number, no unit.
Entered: 107
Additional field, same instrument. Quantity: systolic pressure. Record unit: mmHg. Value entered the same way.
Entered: 142
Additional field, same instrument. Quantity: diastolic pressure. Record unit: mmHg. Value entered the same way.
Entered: 80
